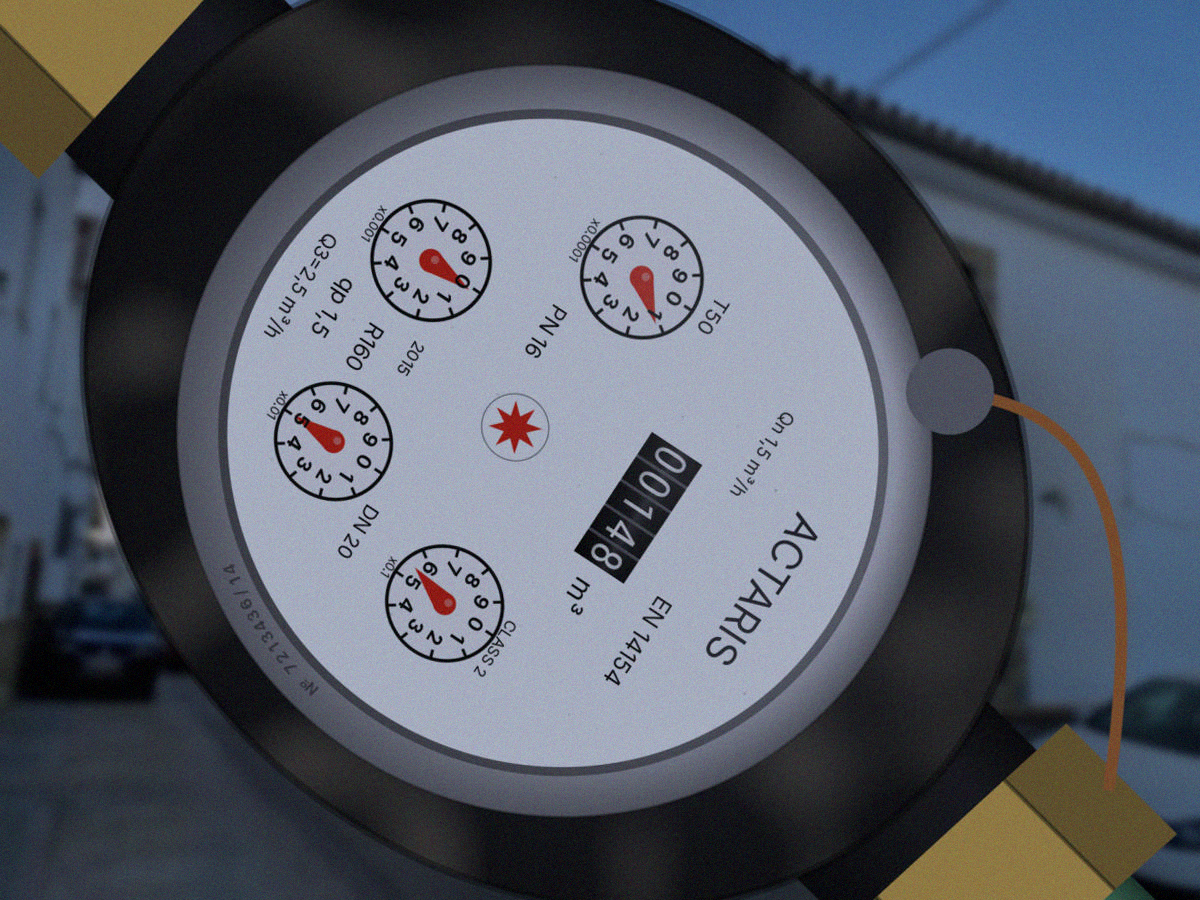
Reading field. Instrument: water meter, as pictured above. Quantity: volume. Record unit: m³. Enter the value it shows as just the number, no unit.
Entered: 148.5501
